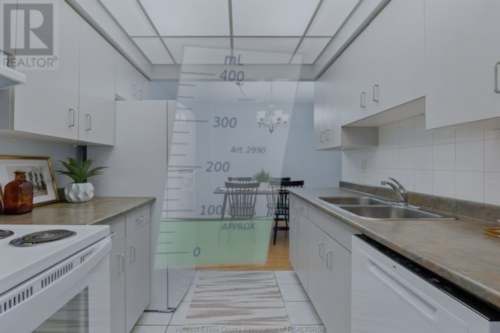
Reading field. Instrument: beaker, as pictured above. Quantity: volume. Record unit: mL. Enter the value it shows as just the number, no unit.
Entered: 75
